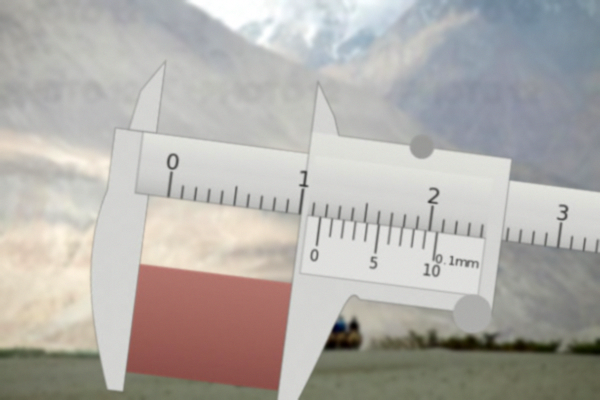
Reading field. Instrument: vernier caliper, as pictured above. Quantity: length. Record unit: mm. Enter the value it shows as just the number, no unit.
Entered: 11.6
